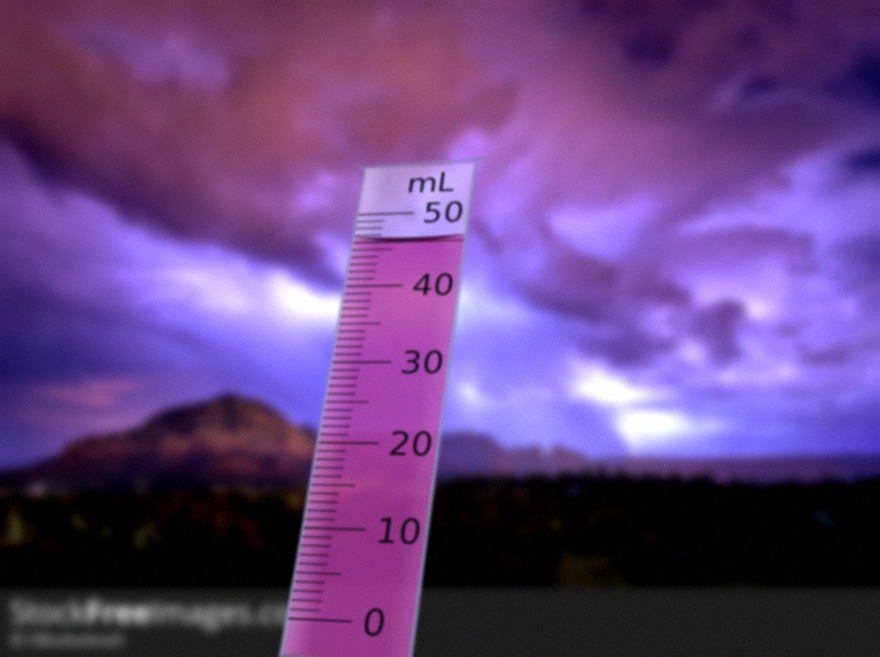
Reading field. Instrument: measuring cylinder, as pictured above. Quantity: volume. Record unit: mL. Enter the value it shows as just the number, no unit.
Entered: 46
